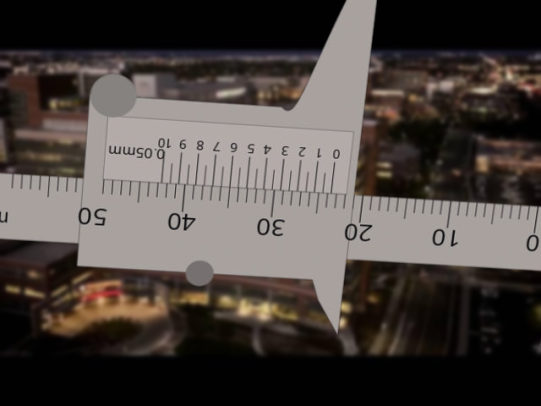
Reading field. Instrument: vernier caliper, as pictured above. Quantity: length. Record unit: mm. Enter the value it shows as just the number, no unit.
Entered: 23.6
